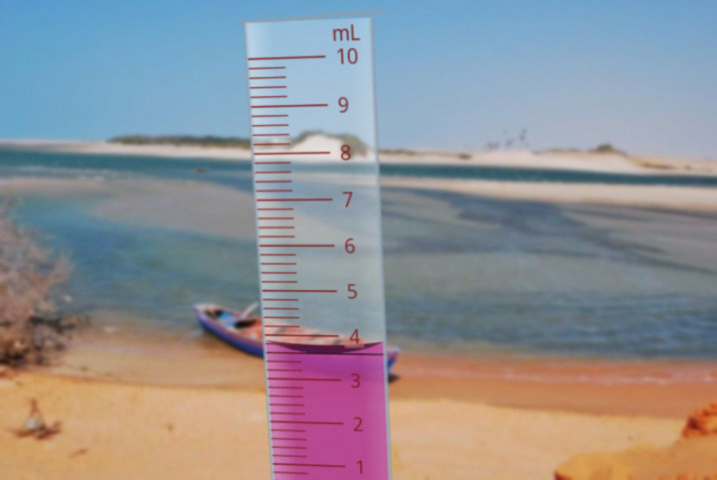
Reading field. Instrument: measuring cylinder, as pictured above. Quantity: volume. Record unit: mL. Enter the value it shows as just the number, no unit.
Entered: 3.6
